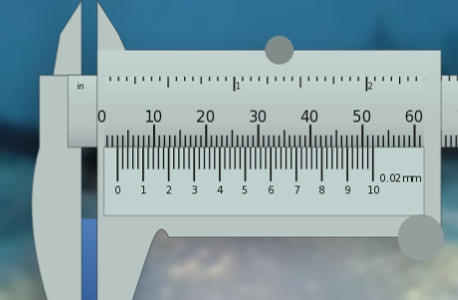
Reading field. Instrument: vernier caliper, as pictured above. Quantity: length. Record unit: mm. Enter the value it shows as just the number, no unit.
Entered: 3.0
